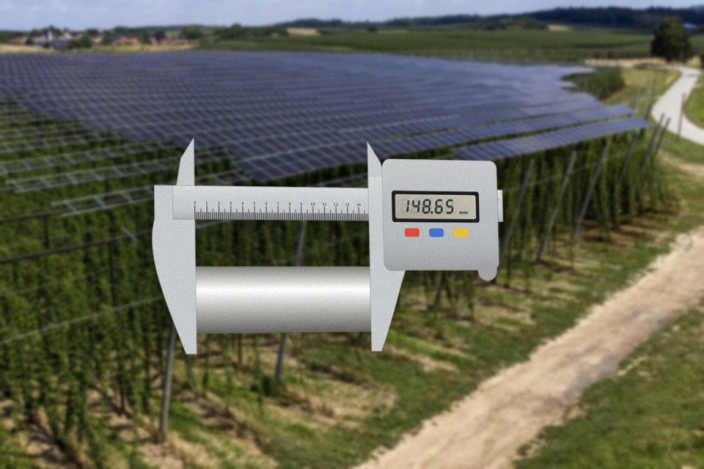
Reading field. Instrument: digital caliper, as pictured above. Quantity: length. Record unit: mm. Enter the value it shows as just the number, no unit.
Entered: 148.65
